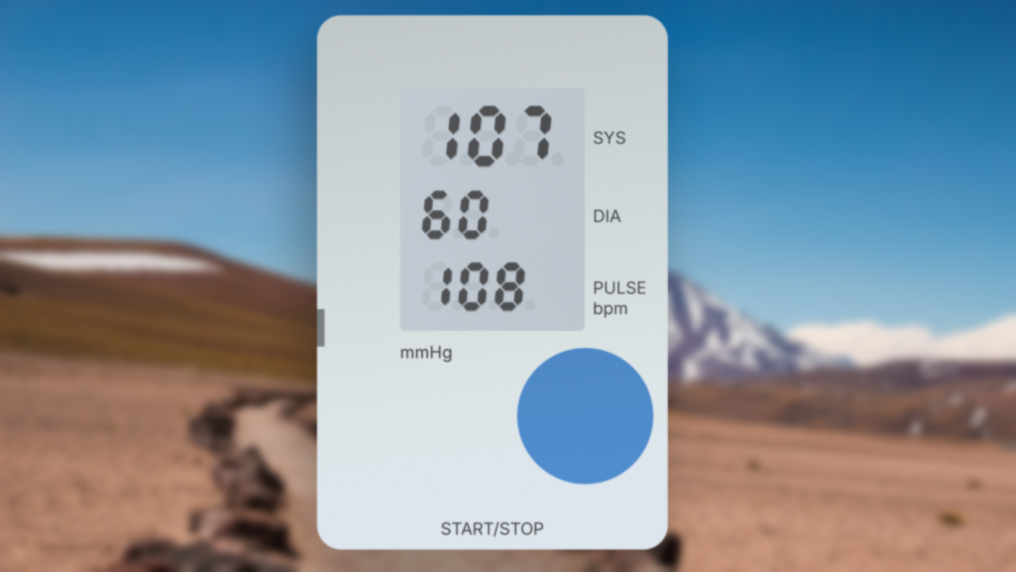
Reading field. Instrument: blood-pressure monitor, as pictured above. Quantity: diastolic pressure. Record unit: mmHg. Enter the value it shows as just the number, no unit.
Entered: 60
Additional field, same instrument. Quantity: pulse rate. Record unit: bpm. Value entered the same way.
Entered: 108
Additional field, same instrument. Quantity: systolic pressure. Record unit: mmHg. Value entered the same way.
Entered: 107
